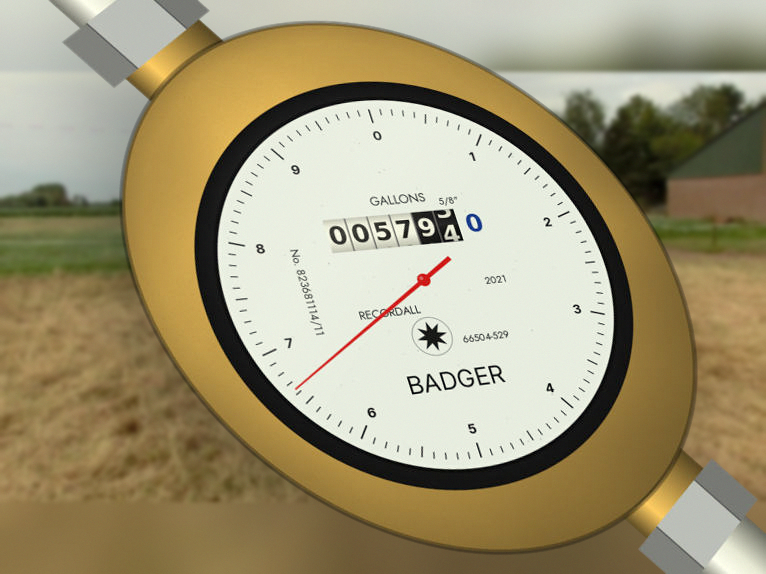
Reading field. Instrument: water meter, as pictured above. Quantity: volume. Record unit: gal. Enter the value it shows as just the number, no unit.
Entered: 57936.6
